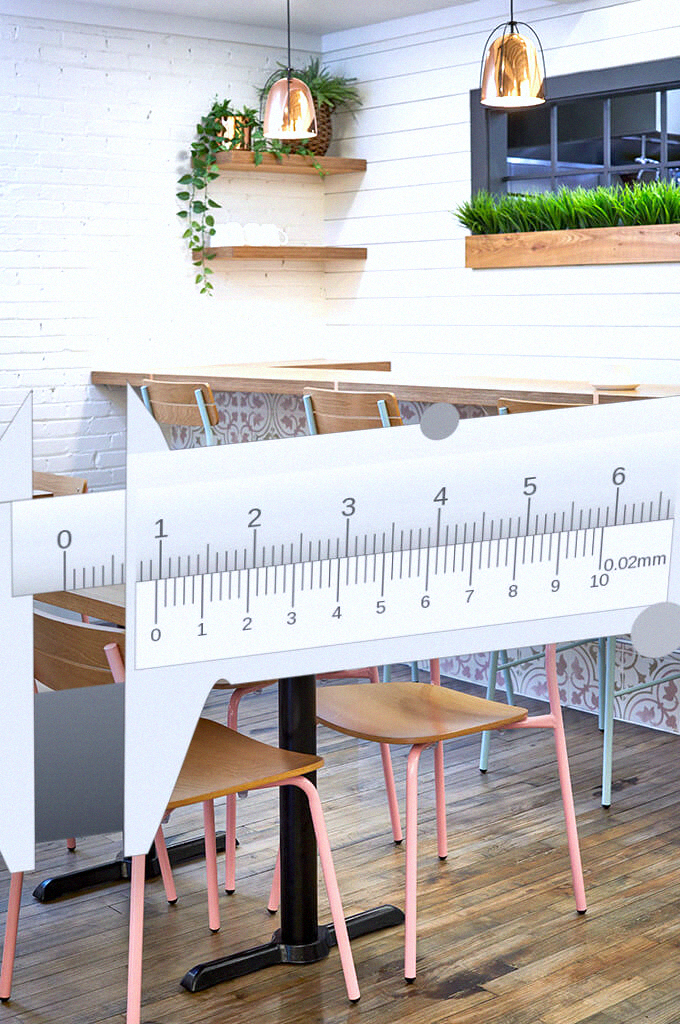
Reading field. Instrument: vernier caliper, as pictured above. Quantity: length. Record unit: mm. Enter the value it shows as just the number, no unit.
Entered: 9.6
